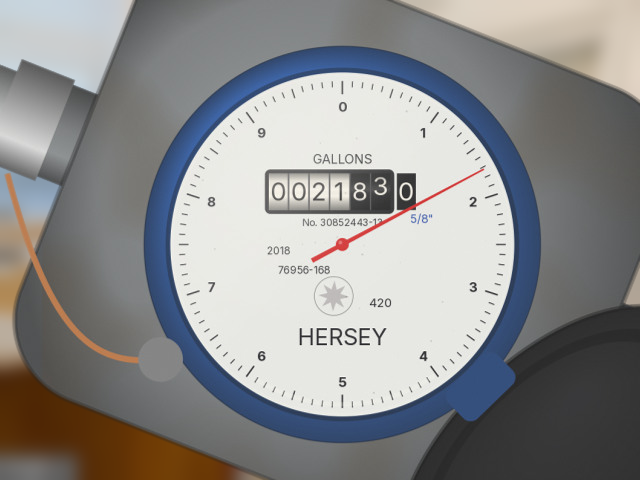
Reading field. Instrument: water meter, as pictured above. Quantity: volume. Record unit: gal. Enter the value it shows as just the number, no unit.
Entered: 21831.7
